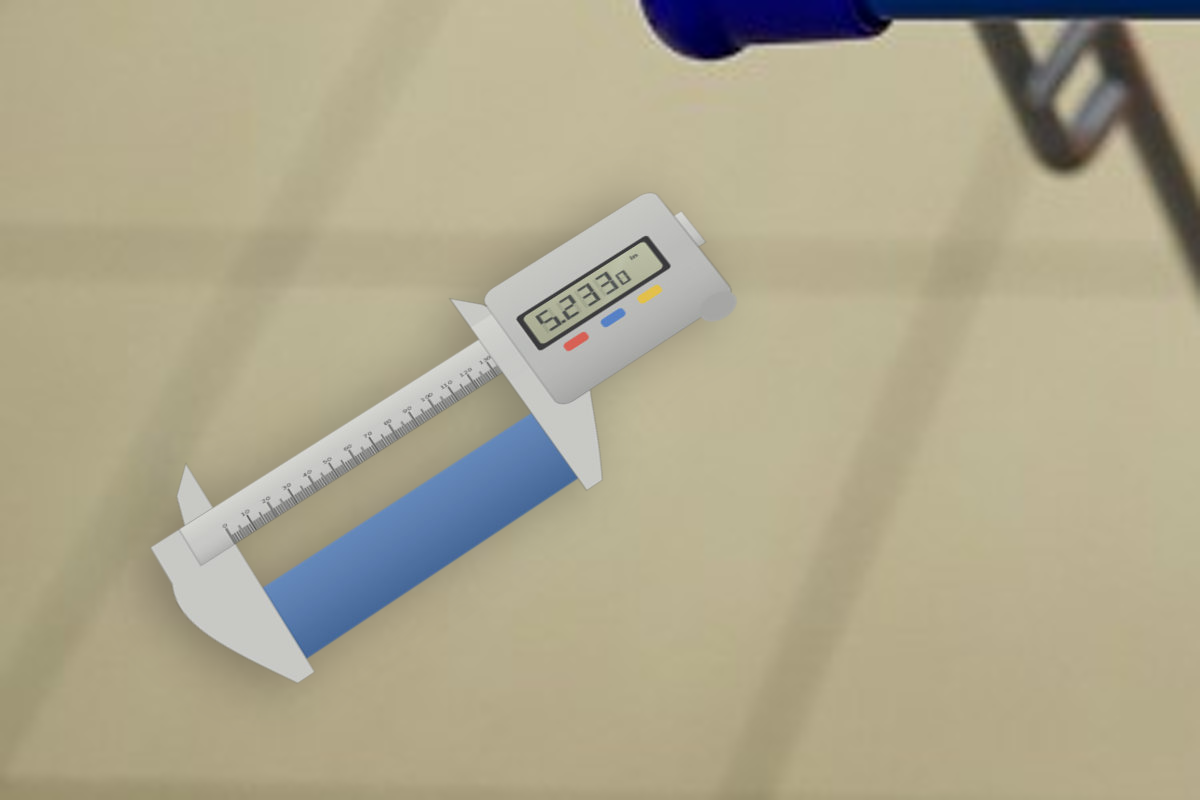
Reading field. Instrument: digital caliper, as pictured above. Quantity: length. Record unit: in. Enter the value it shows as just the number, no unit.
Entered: 5.2330
